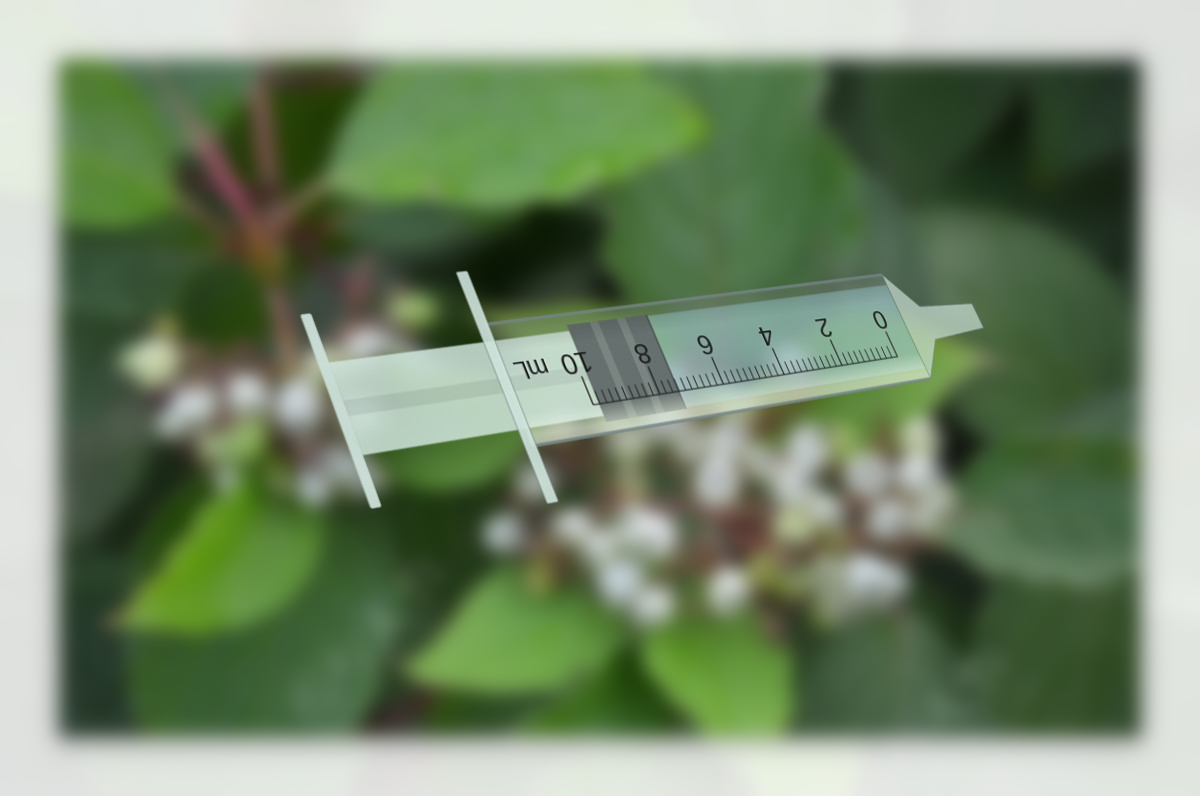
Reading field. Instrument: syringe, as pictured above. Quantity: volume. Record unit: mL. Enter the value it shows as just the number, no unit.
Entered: 7.4
